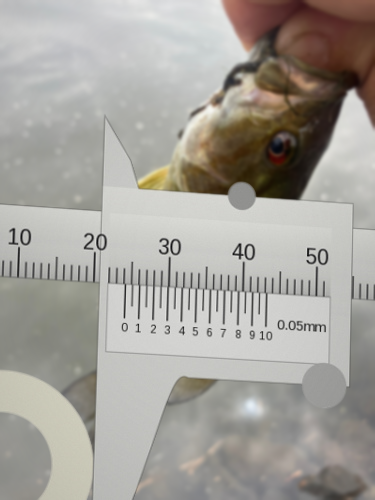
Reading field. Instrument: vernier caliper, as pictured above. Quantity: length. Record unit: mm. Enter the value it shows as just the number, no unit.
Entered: 24.2
